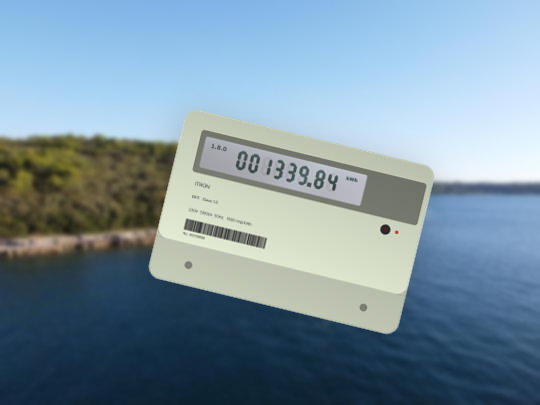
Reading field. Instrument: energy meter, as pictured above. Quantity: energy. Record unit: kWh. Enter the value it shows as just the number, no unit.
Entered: 1339.84
